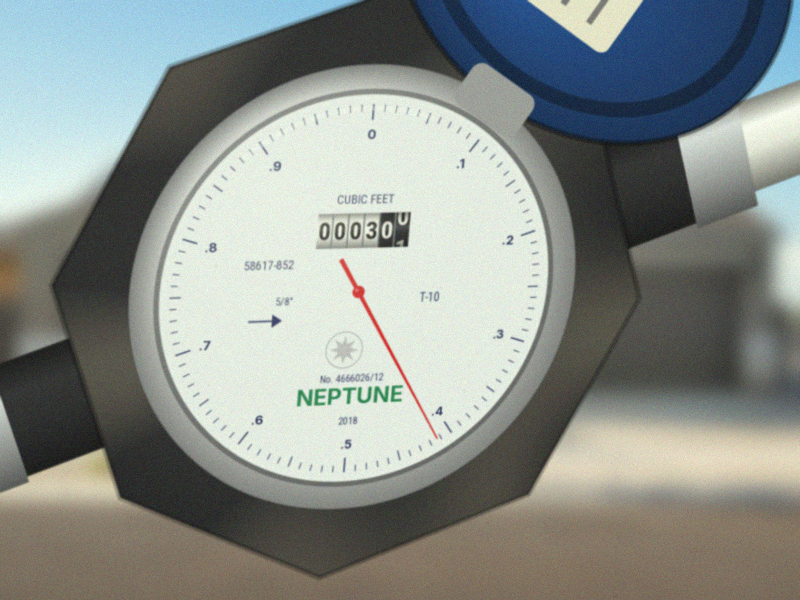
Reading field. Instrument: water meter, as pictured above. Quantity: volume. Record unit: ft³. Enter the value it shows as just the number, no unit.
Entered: 300.41
